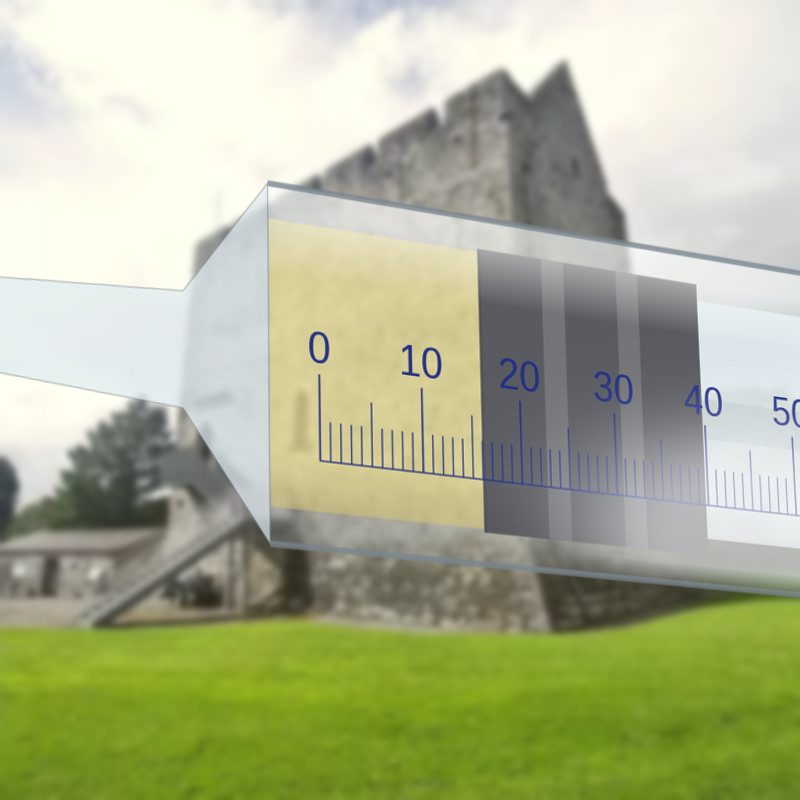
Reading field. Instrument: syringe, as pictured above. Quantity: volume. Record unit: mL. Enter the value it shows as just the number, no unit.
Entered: 16
